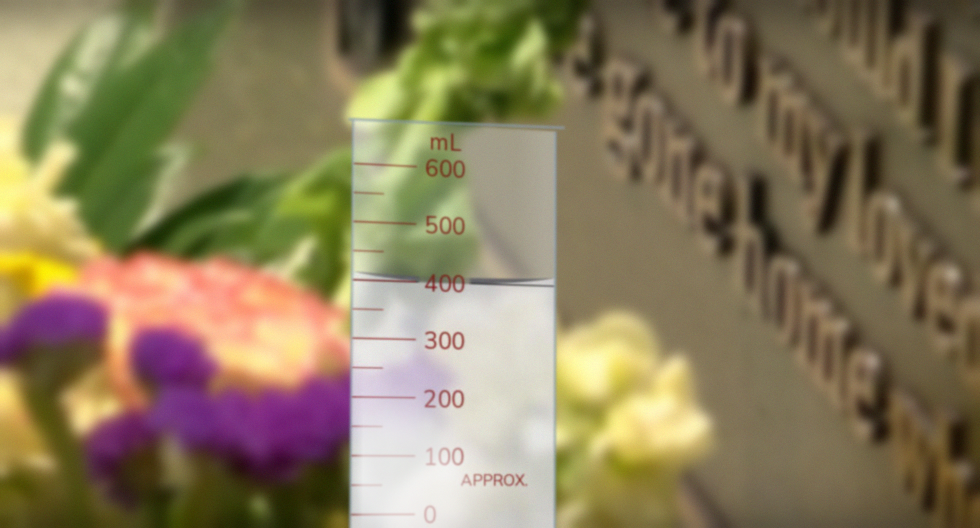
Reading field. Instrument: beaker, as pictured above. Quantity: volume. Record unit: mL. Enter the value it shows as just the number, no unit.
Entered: 400
